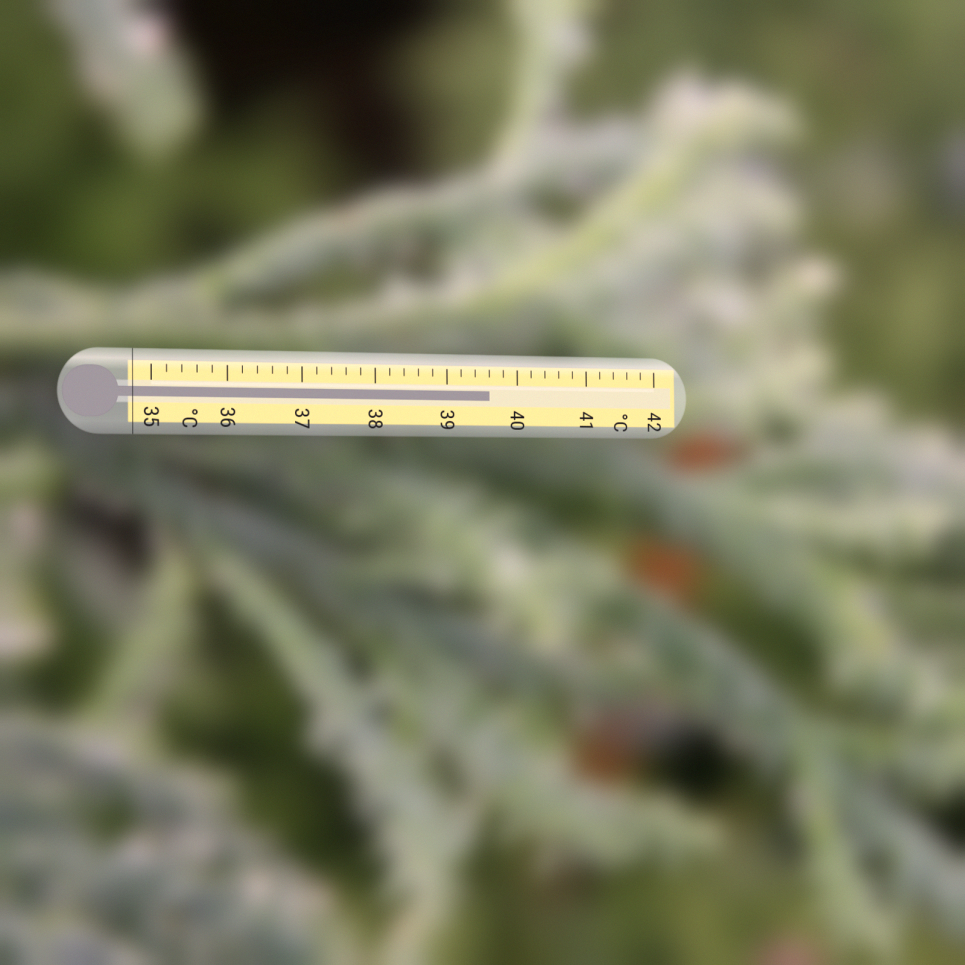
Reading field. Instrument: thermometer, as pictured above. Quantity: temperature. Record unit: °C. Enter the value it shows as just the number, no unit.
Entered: 39.6
